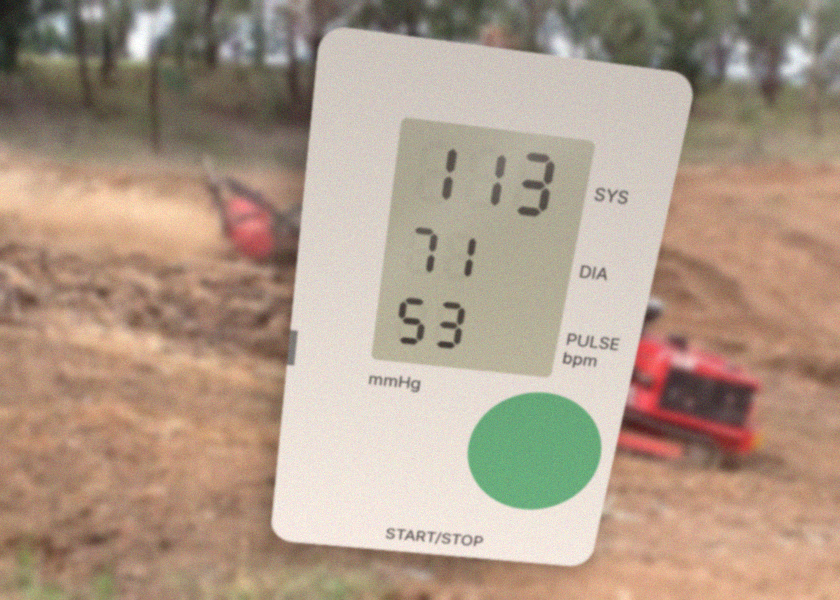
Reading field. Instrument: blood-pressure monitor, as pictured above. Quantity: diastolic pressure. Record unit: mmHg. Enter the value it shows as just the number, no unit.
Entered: 71
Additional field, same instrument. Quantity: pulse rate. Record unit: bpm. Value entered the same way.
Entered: 53
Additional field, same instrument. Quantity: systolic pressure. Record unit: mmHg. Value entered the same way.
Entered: 113
